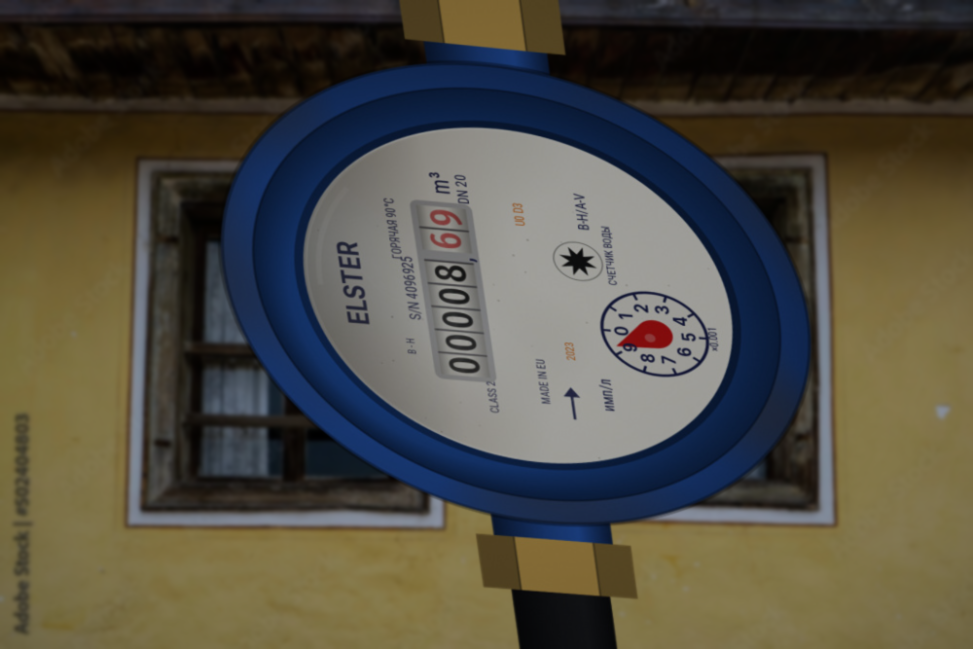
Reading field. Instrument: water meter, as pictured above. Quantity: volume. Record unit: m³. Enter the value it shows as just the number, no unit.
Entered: 8.689
